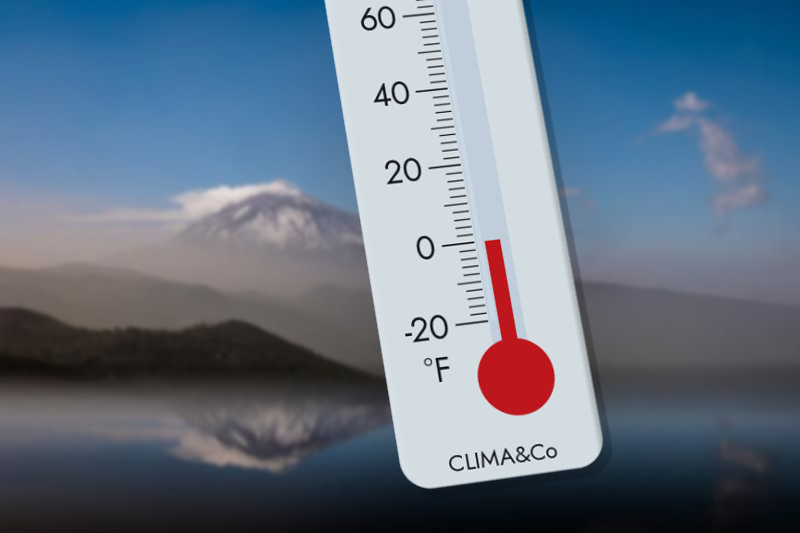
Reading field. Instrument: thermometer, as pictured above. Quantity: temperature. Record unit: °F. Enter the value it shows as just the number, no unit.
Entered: 0
